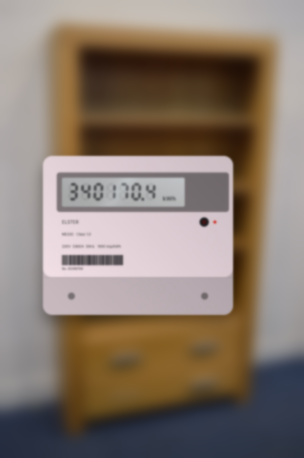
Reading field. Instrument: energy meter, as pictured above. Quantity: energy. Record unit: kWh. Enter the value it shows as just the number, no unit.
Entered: 340170.4
